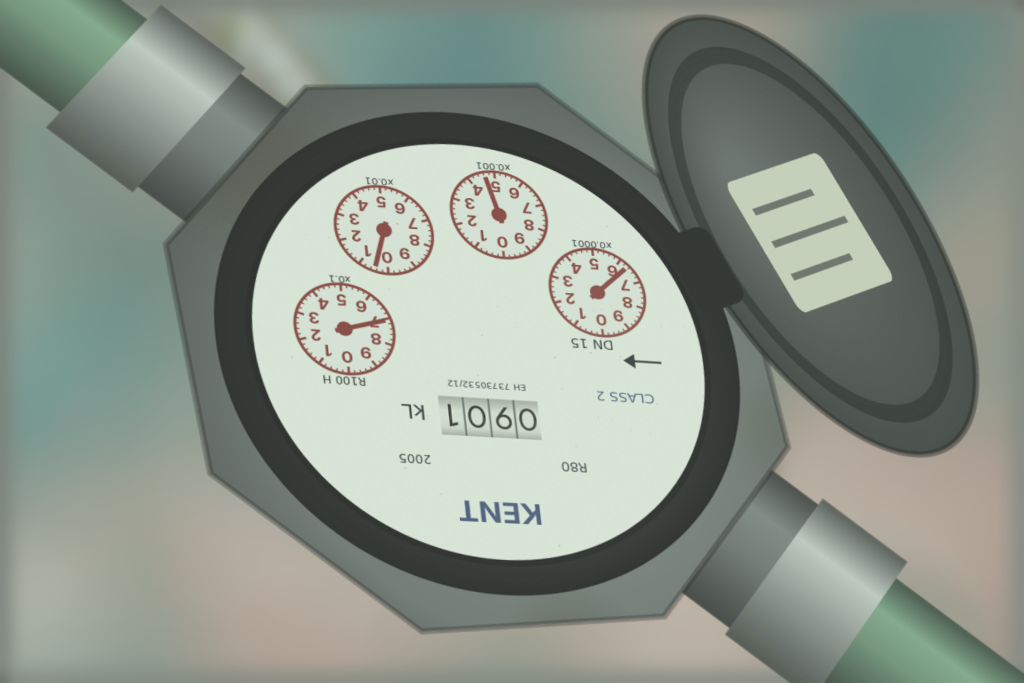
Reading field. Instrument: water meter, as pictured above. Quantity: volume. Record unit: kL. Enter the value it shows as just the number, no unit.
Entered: 901.7046
